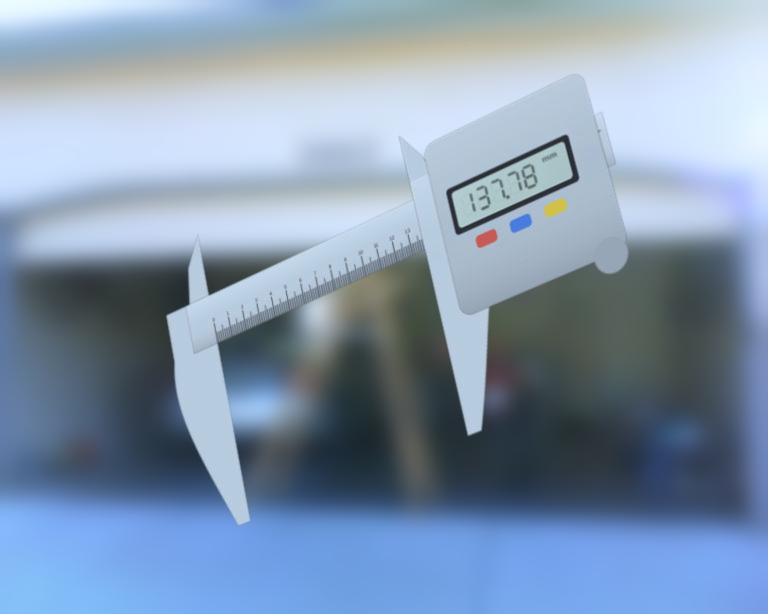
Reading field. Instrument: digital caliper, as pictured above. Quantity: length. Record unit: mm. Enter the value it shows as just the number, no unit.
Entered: 137.78
